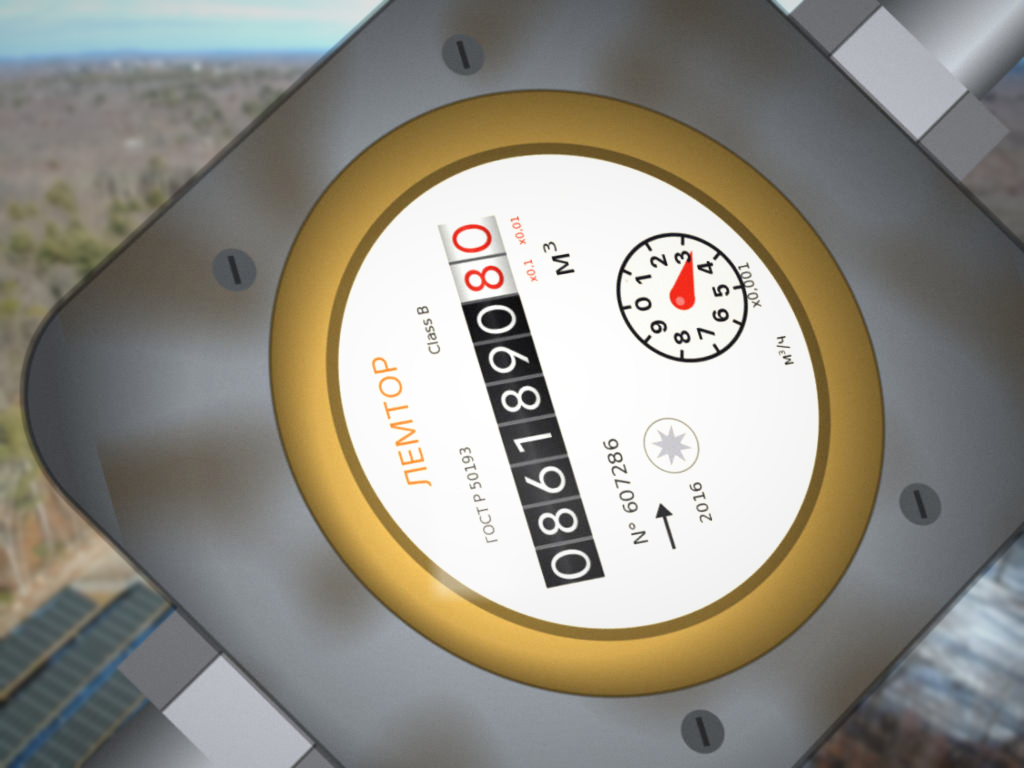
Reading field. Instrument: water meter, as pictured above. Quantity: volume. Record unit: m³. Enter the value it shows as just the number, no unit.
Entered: 861890.803
